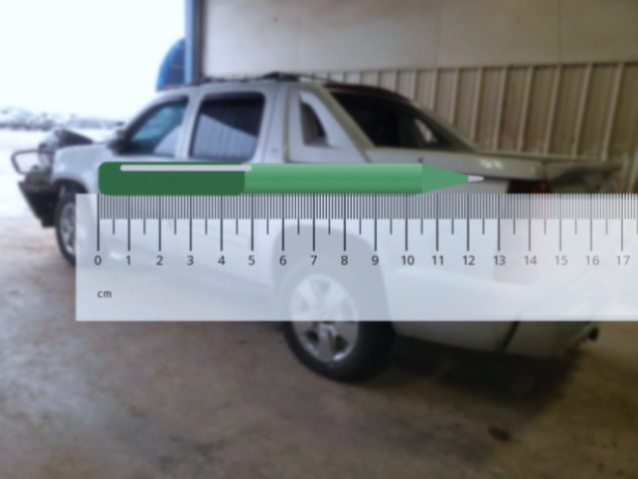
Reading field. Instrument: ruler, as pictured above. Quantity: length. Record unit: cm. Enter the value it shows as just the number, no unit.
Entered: 12.5
